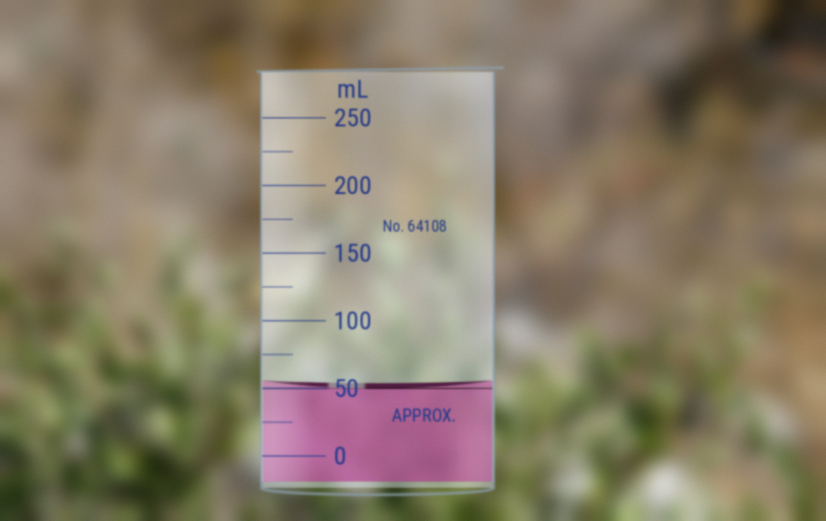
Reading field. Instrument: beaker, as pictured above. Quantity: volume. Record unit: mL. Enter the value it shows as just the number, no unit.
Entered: 50
